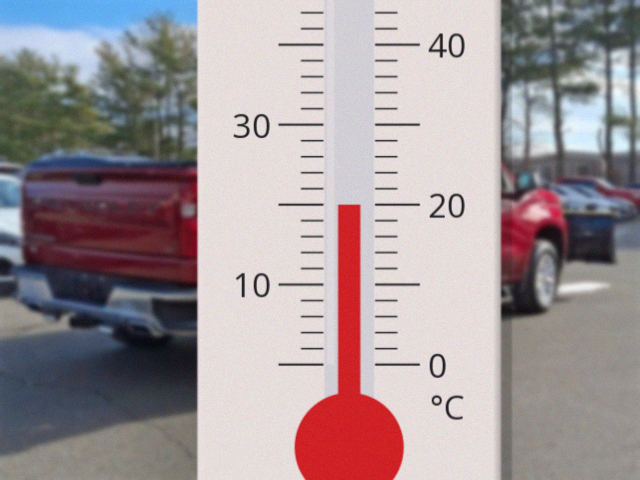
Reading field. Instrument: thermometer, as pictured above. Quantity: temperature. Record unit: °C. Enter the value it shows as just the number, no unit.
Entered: 20
